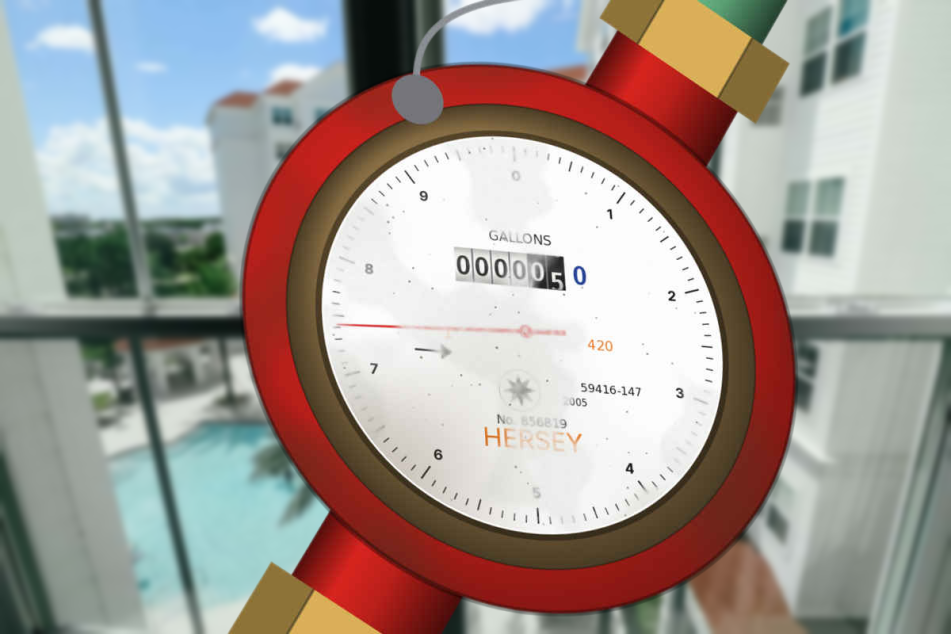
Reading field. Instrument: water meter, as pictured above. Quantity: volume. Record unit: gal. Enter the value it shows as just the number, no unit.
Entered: 47.4
